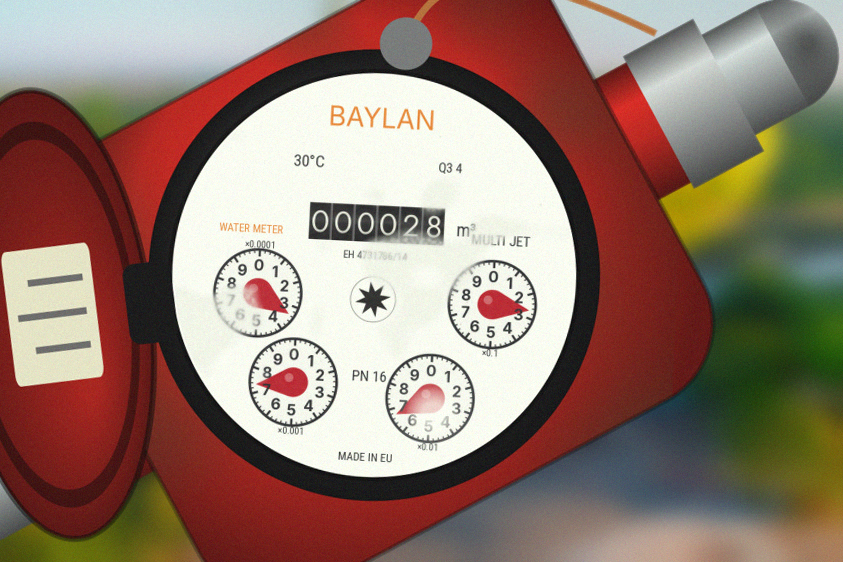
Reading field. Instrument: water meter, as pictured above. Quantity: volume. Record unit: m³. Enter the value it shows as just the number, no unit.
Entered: 28.2673
